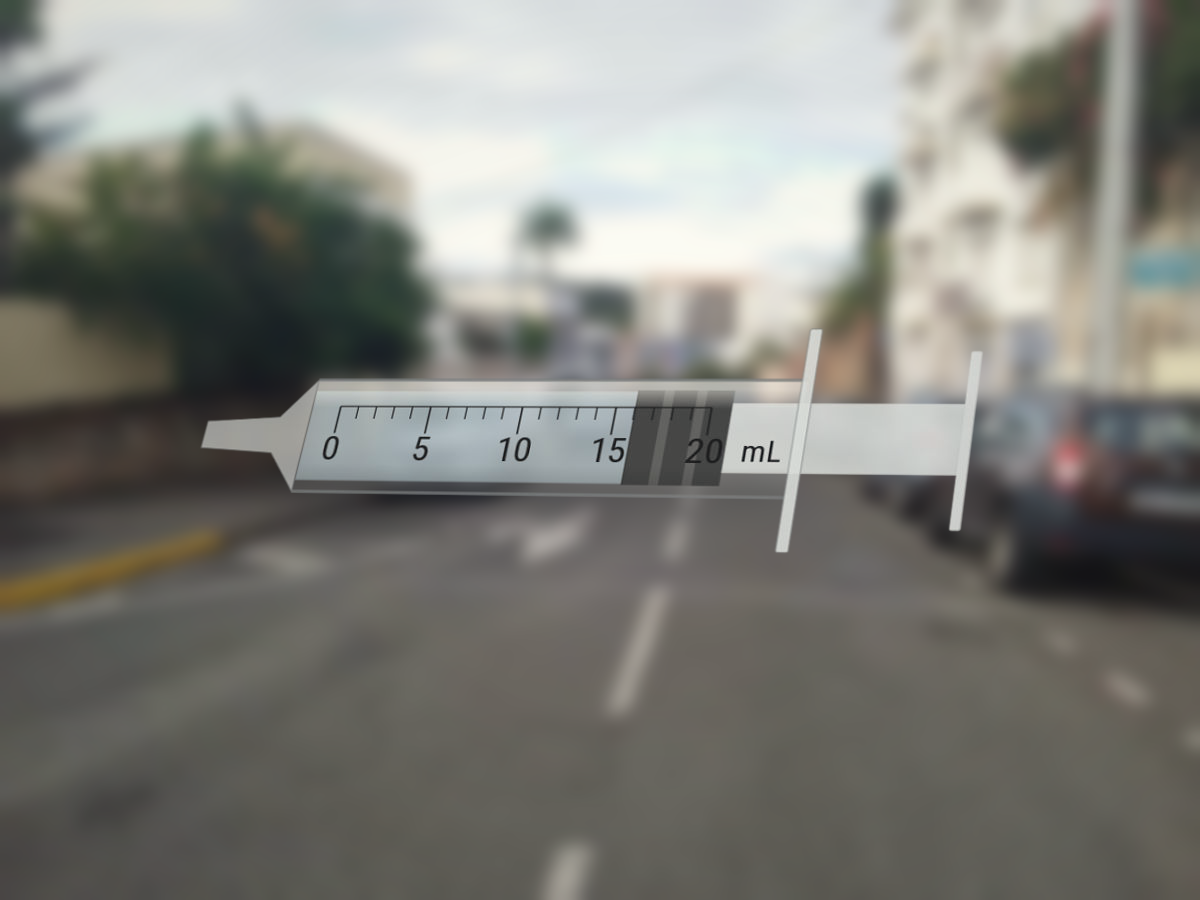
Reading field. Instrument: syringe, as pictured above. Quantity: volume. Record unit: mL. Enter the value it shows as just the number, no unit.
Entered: 16
